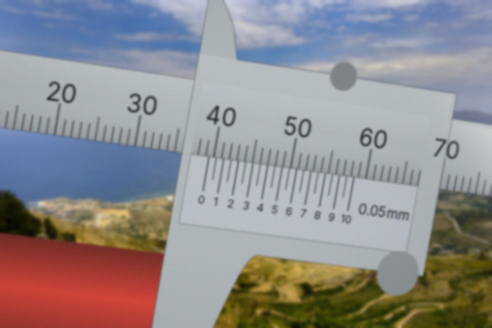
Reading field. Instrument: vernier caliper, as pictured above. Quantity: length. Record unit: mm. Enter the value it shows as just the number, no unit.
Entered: 39.4
